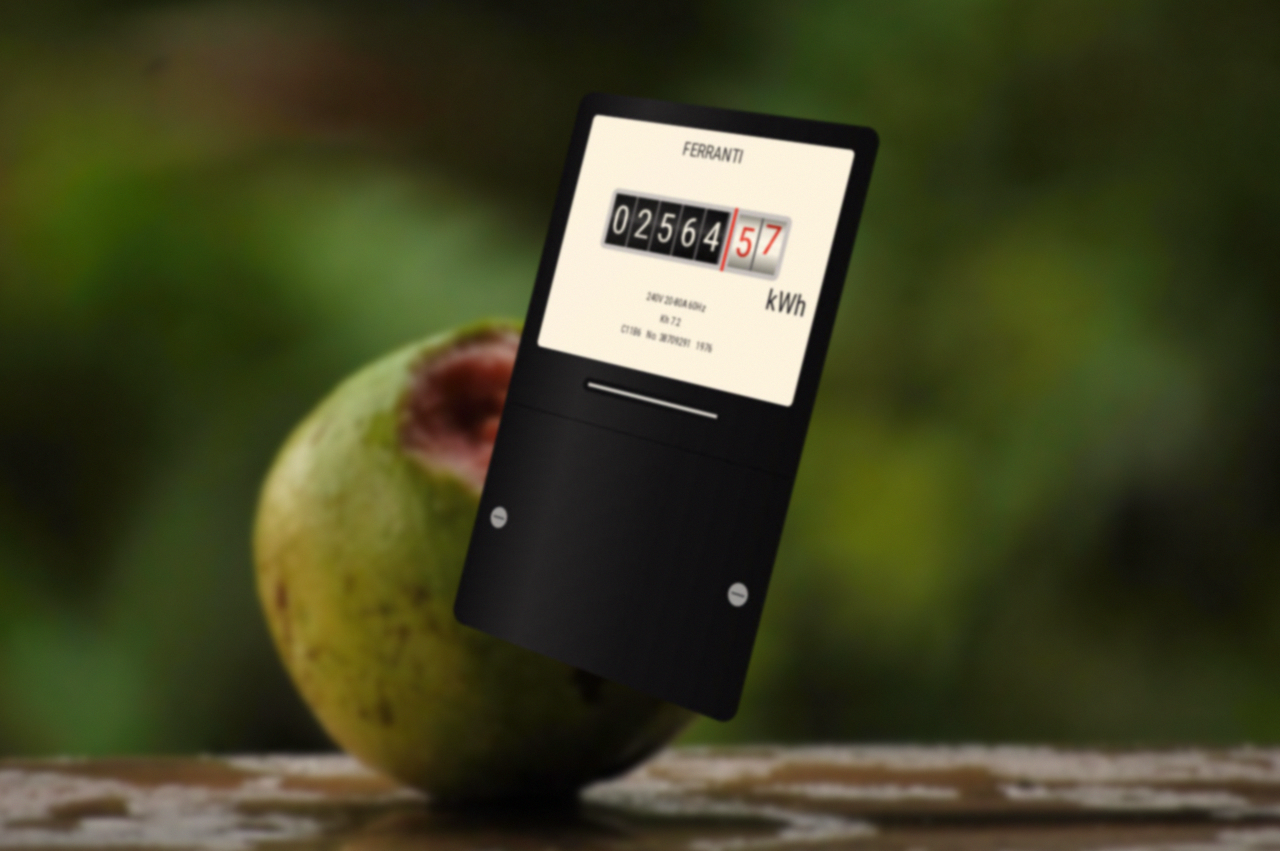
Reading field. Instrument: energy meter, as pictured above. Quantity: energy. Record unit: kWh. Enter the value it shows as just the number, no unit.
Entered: 2564.57
